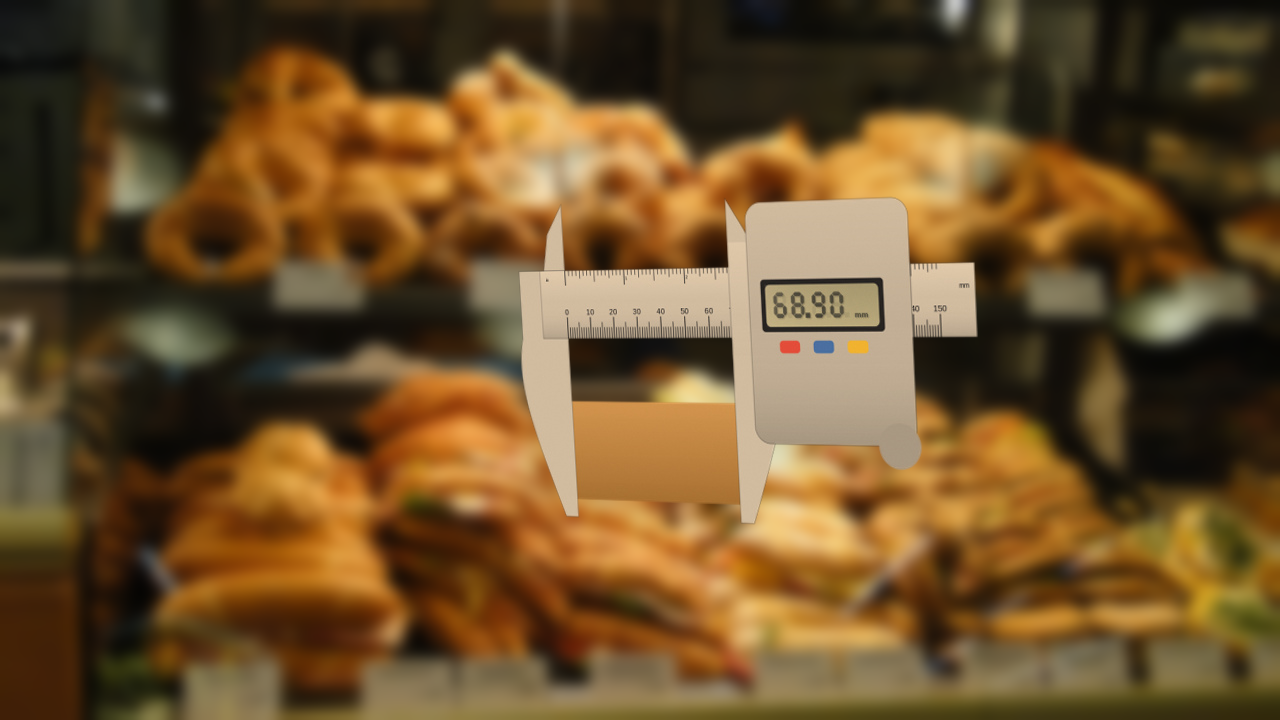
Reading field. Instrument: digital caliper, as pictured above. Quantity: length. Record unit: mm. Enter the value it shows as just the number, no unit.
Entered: 68.90
